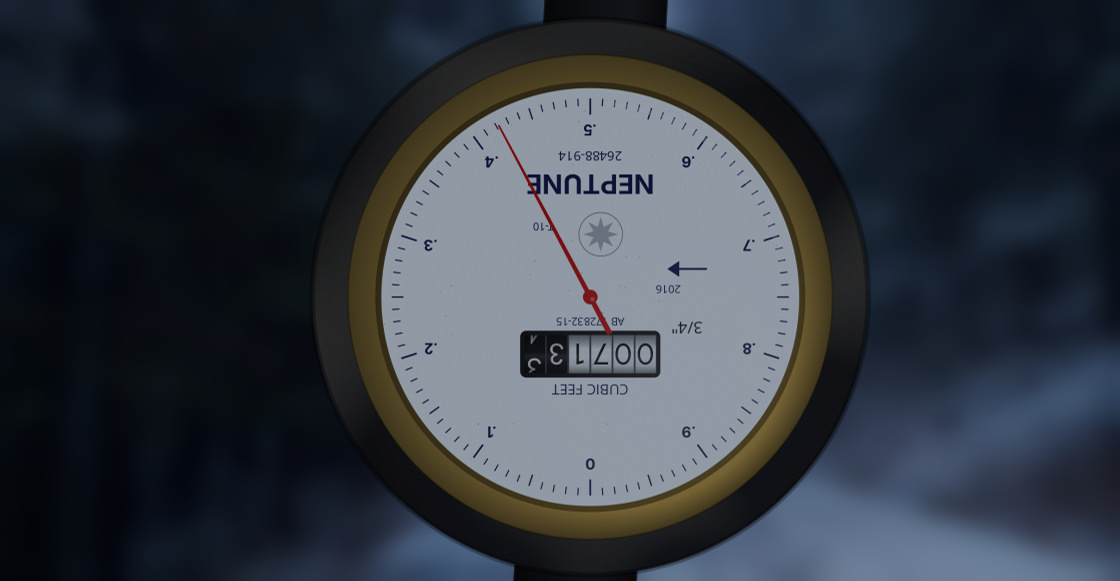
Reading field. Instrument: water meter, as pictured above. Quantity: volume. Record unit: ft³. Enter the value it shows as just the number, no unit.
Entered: 7133.42
